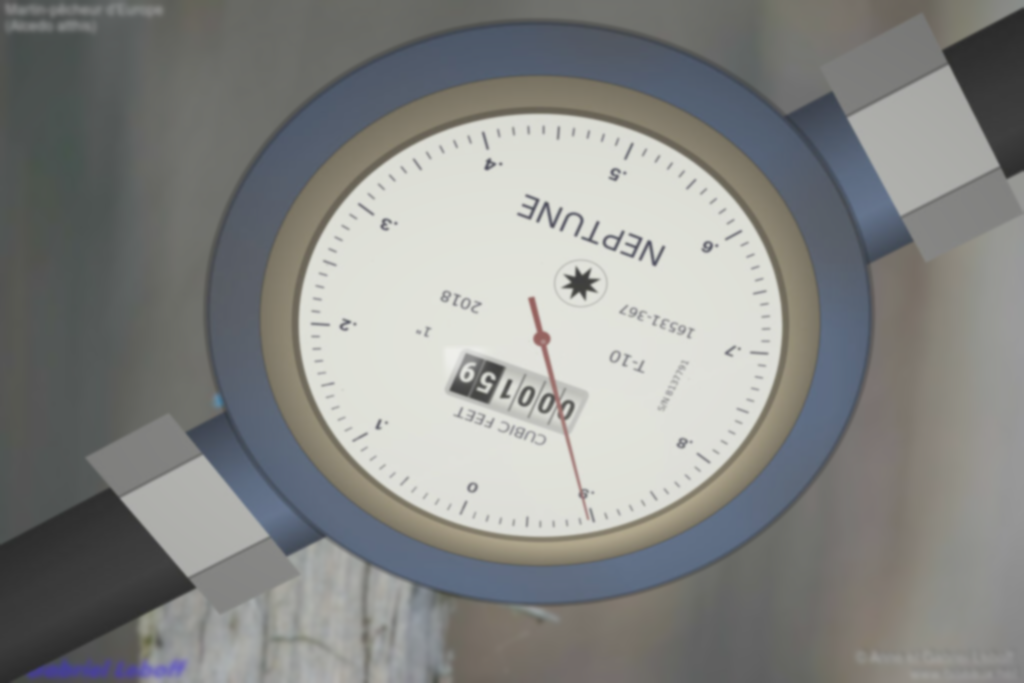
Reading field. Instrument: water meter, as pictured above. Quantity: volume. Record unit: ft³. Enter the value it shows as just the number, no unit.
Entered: 158.90
